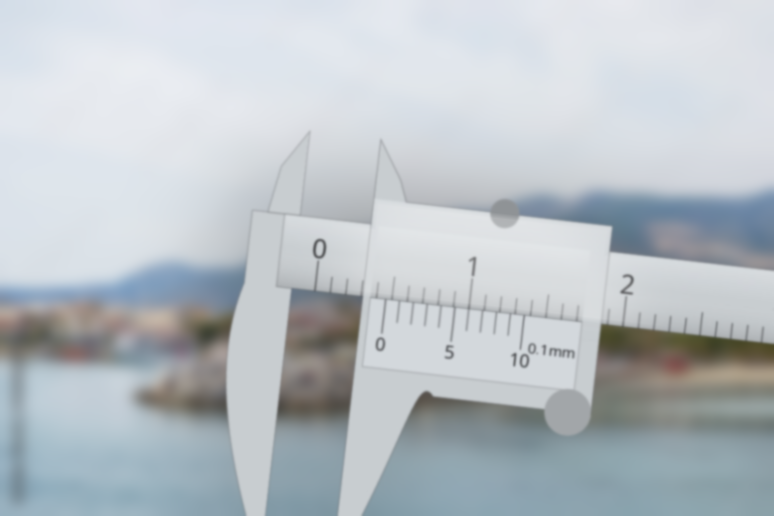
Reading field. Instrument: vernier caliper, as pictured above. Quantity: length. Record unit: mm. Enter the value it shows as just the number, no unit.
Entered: 4.6
